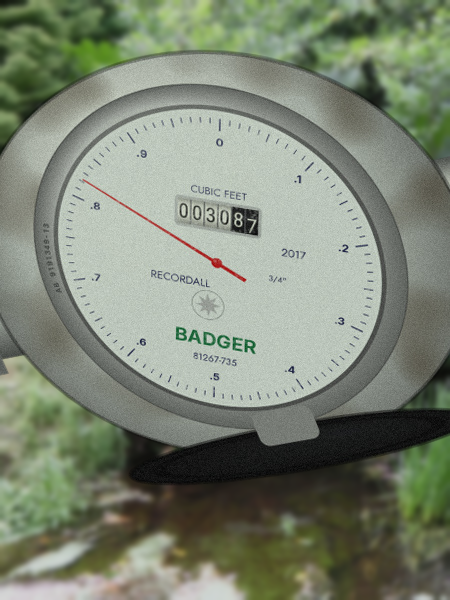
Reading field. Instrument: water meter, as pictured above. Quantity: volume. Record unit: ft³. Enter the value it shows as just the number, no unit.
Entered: 3086.82
